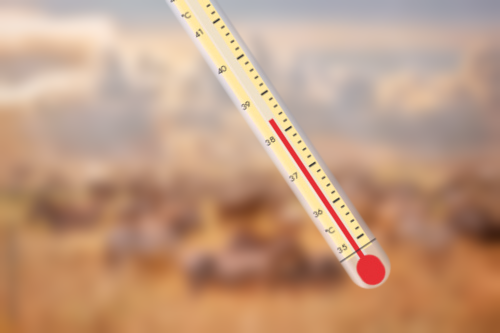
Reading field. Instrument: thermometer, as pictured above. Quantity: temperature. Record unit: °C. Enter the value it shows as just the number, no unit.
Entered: 38.4
